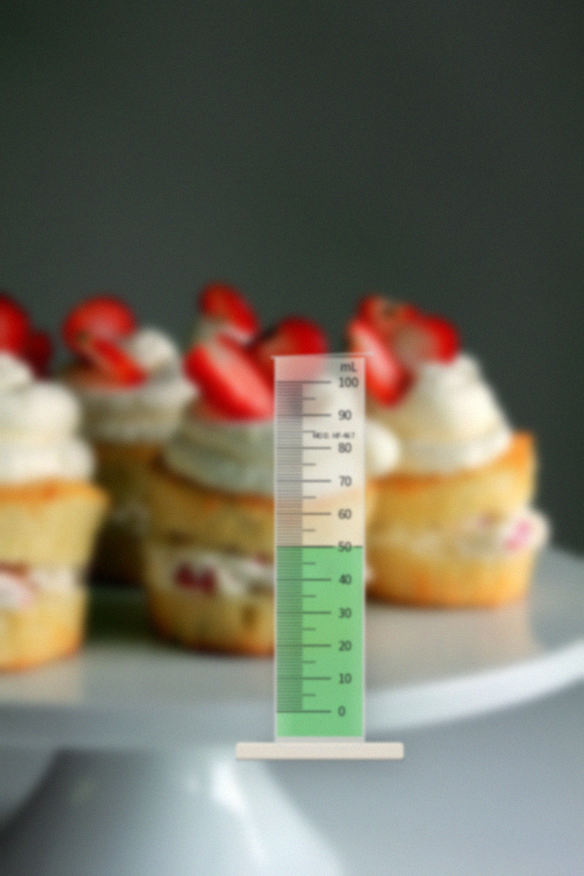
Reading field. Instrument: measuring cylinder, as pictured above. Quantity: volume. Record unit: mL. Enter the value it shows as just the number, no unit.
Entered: 50
